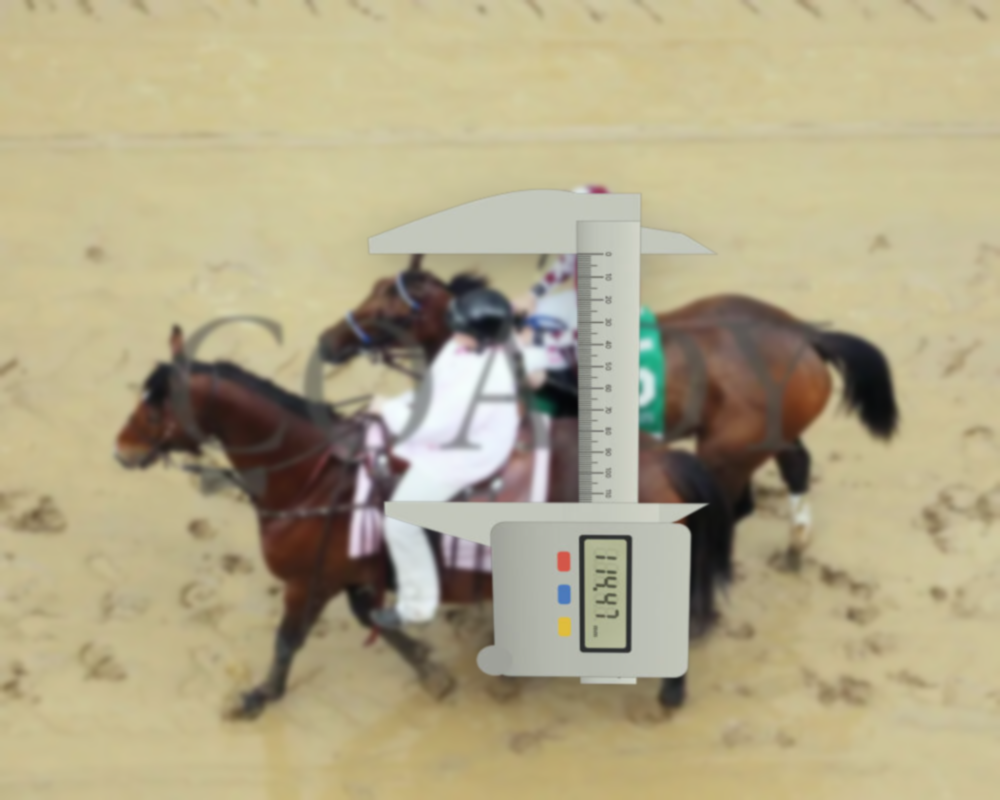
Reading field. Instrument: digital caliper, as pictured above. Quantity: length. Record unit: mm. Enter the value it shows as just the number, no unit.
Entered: 114.47
